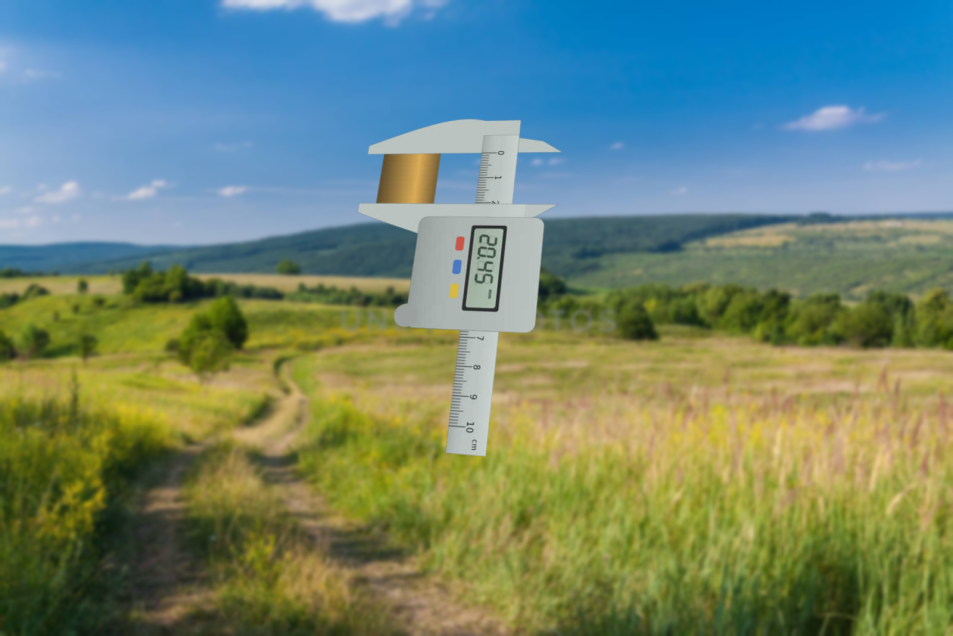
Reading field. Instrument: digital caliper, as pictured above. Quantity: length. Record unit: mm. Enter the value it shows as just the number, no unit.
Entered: 20.45
